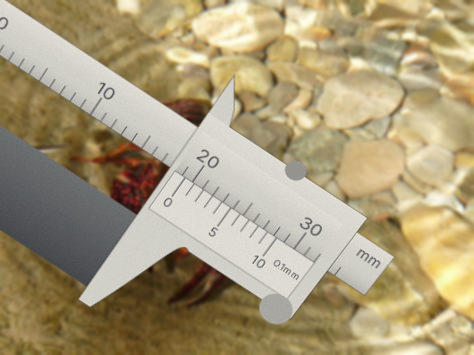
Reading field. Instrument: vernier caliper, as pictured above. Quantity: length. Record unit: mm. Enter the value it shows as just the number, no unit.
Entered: 19.3
